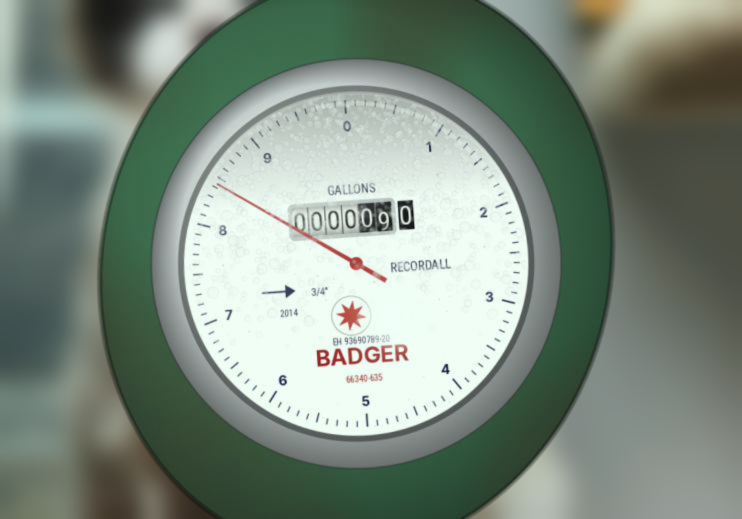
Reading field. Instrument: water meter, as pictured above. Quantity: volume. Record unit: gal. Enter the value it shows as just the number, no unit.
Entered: 88.4
